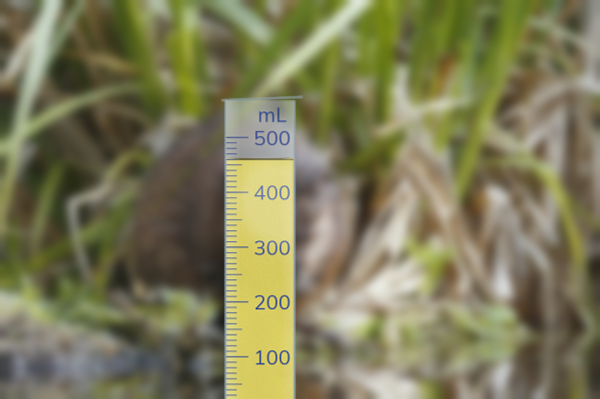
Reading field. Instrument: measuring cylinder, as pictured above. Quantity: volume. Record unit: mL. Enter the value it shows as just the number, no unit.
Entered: 460
